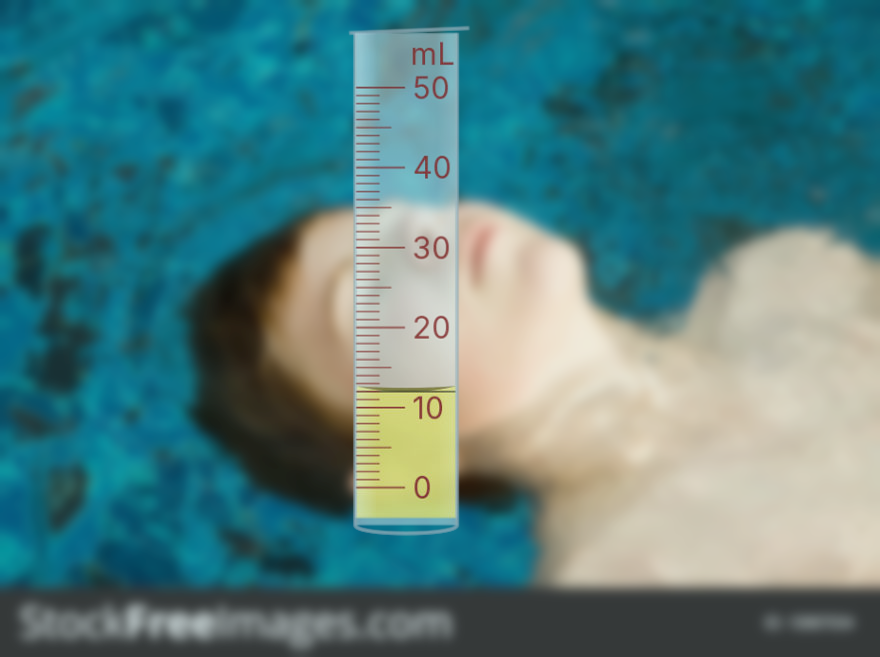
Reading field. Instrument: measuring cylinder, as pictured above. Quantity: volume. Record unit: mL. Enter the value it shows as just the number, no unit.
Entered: 12
